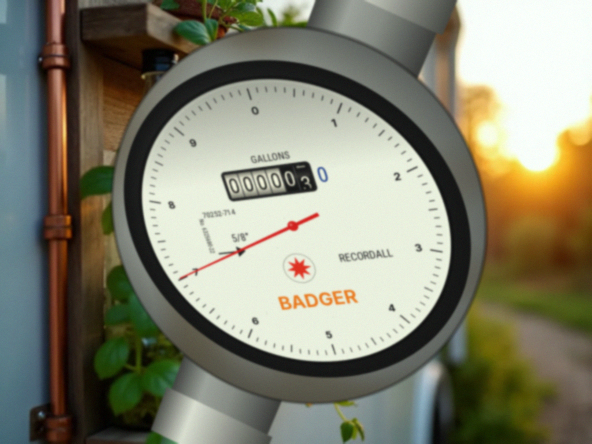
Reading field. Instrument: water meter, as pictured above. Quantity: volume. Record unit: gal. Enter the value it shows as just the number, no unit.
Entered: 27.0
